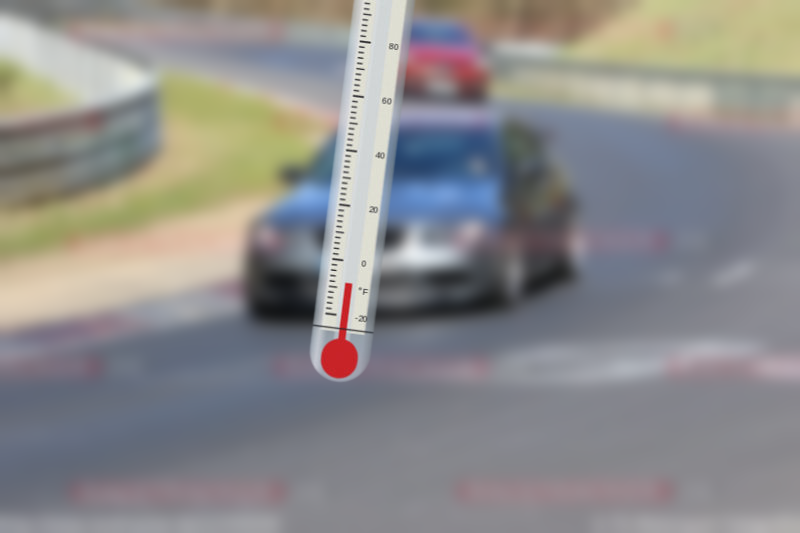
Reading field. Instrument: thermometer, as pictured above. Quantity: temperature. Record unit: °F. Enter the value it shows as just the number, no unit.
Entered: -8
